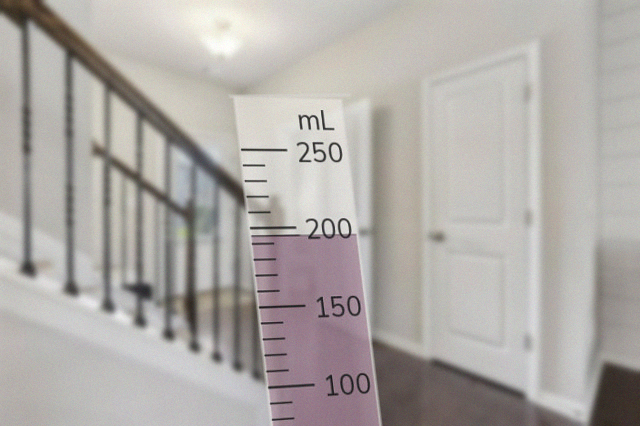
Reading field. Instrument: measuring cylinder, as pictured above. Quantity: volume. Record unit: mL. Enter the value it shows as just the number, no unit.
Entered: 195
